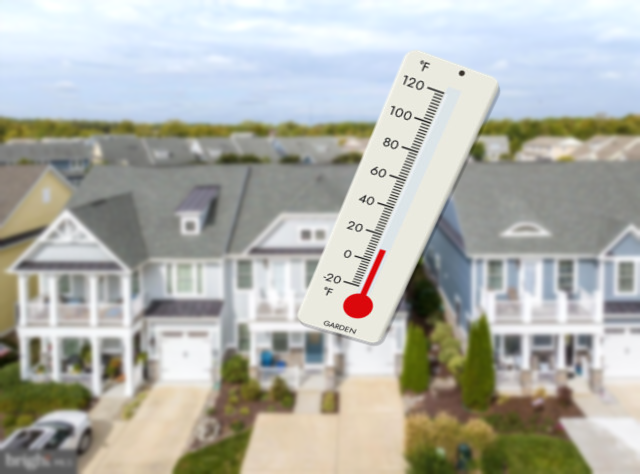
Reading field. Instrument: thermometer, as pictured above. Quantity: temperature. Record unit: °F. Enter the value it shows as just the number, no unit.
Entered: 10
